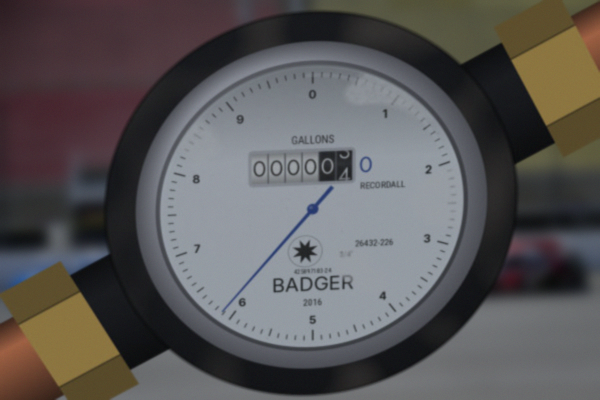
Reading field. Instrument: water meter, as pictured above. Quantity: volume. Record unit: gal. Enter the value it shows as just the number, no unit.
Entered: 36.1
